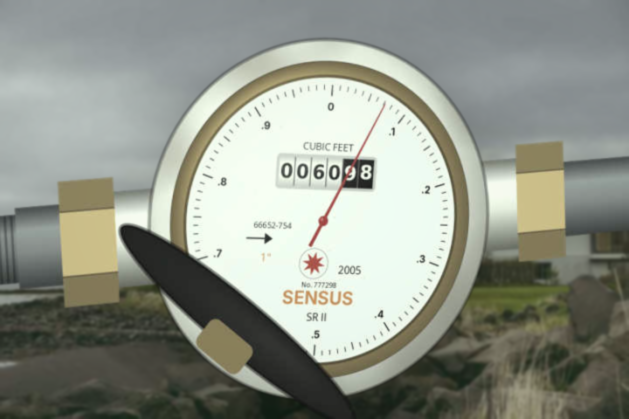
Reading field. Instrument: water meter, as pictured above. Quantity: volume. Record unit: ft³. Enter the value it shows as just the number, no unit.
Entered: 6098.07
